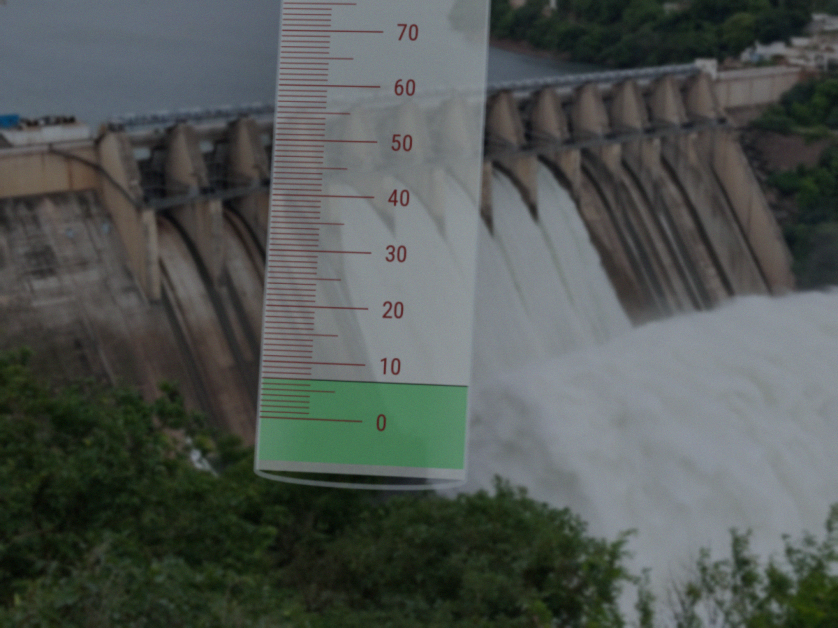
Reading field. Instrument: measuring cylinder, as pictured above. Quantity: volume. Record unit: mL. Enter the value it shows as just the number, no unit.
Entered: 7
